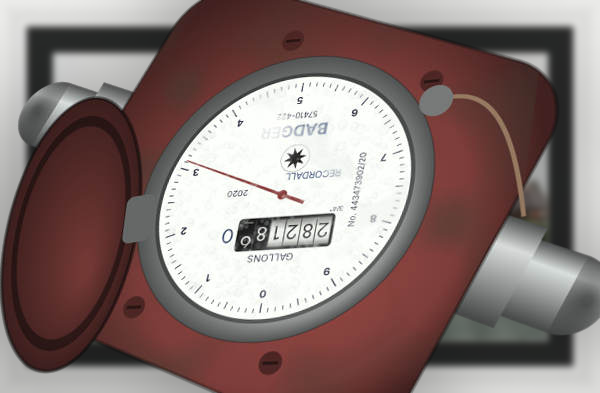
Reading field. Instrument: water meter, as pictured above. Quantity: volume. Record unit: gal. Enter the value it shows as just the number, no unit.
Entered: 2821863.1
